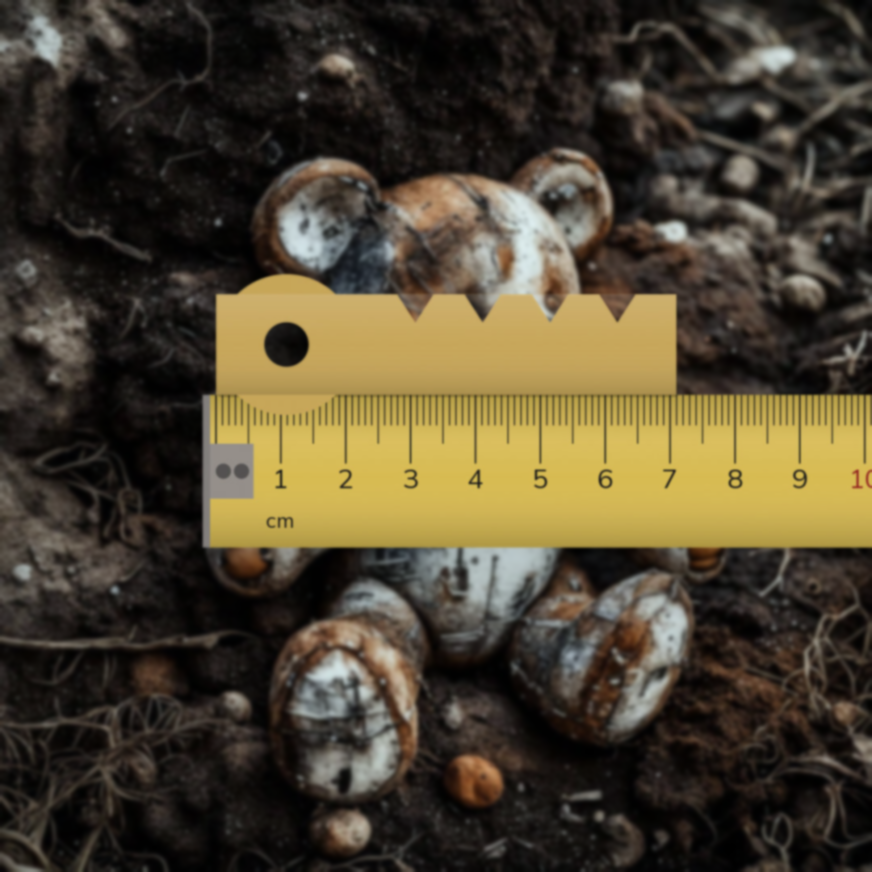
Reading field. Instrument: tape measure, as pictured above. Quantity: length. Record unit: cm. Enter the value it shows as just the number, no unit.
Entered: 7.1
